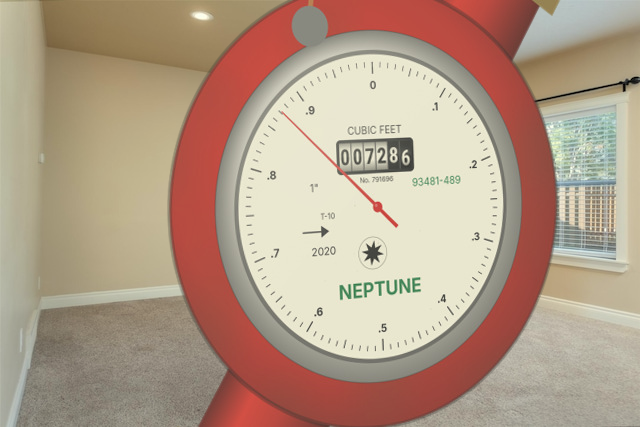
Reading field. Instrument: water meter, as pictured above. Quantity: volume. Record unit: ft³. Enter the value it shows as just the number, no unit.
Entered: 7285.87
